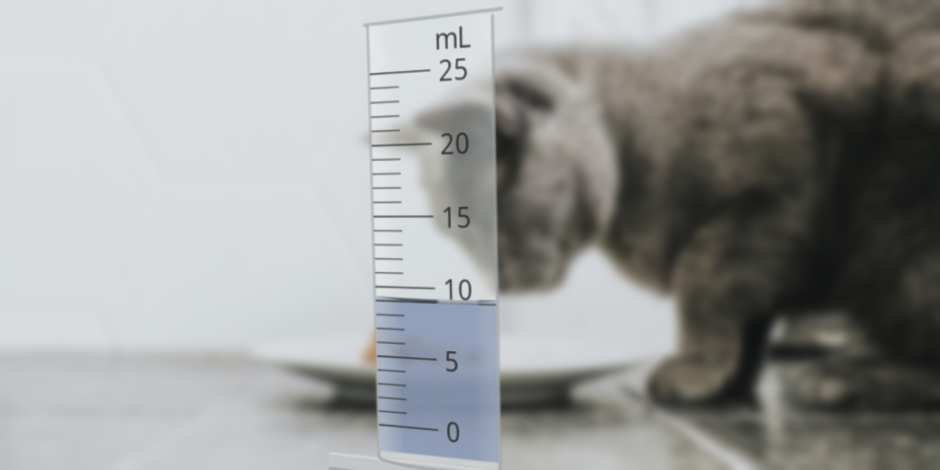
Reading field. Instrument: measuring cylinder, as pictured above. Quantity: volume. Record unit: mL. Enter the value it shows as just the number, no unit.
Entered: 9
